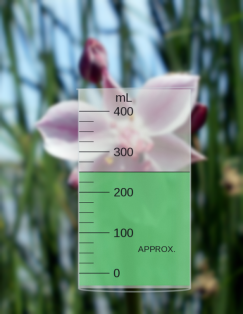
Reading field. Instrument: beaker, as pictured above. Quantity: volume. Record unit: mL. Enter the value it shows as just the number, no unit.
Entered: 250
